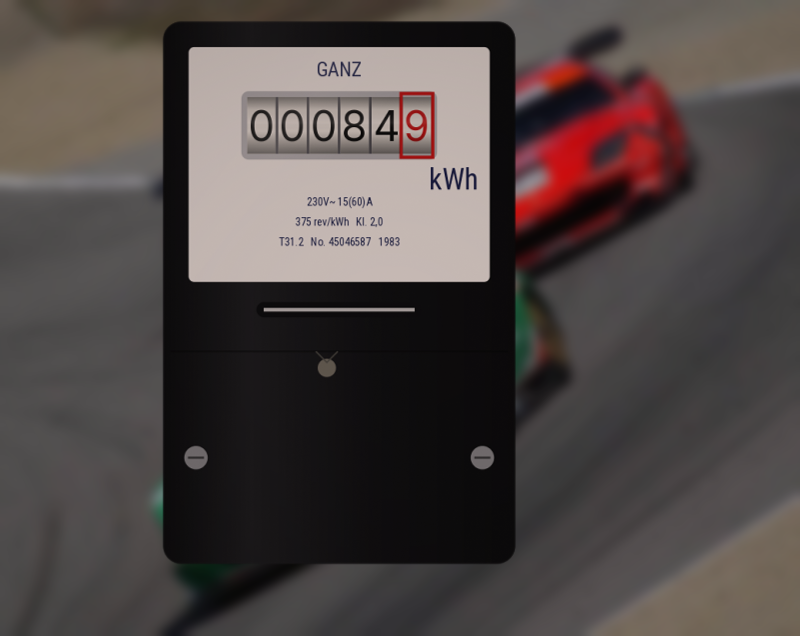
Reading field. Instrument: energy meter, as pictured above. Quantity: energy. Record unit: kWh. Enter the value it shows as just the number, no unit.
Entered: 84.9
